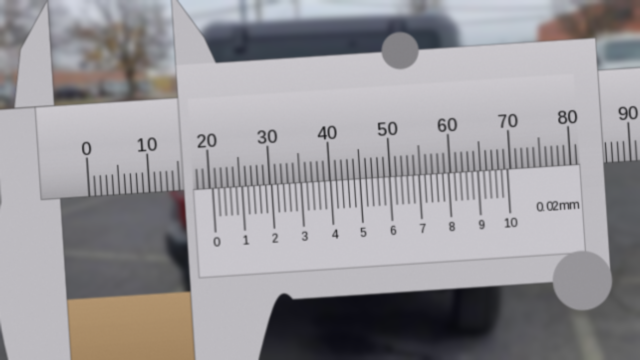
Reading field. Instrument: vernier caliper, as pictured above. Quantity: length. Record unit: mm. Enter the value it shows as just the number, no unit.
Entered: 20.5
